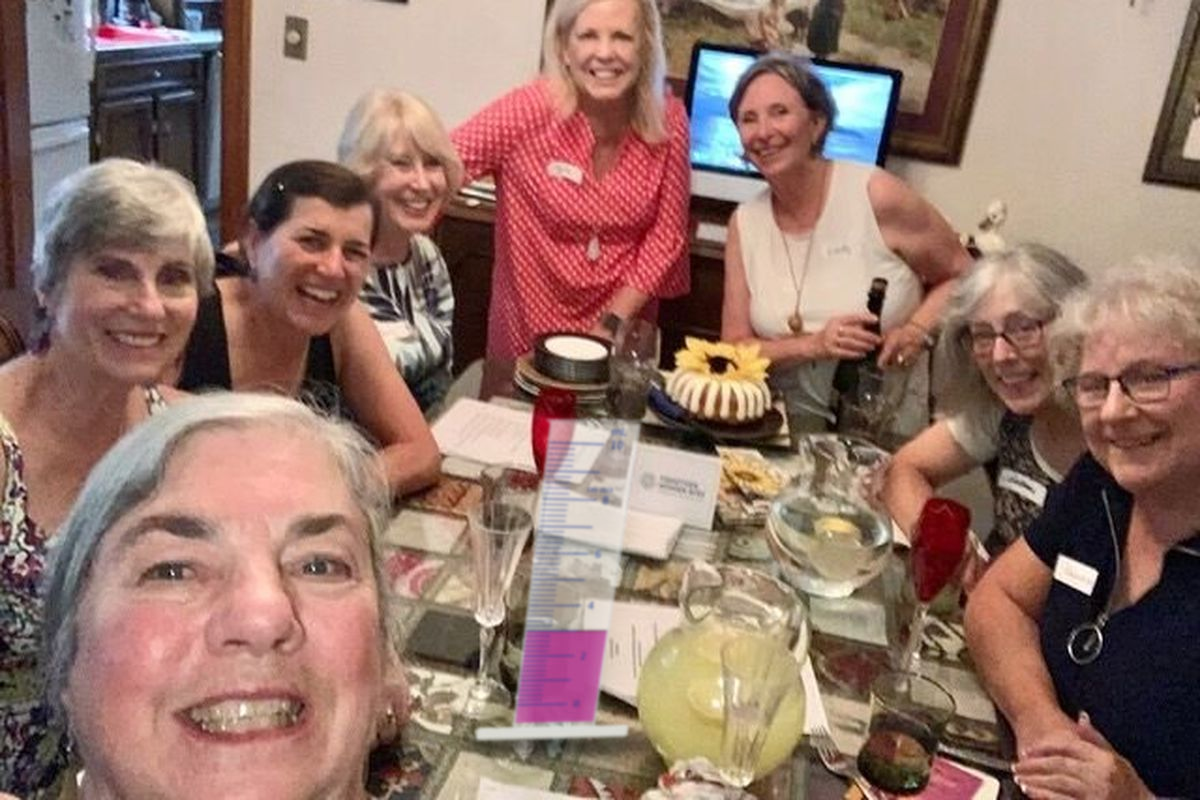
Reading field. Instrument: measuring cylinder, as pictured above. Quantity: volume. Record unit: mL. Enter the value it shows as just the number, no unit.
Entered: 3
